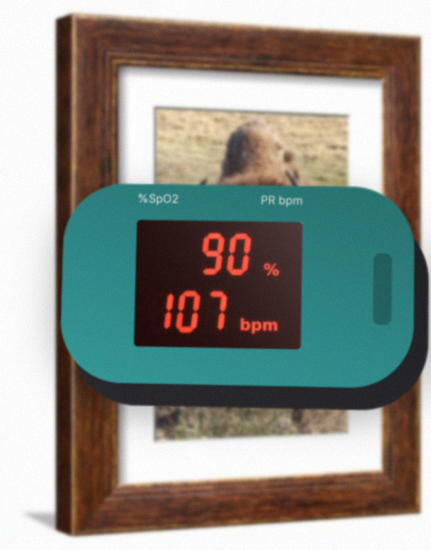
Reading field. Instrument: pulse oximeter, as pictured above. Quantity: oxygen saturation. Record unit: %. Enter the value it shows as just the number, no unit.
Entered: 90
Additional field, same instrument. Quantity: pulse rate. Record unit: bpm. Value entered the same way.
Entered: 107
